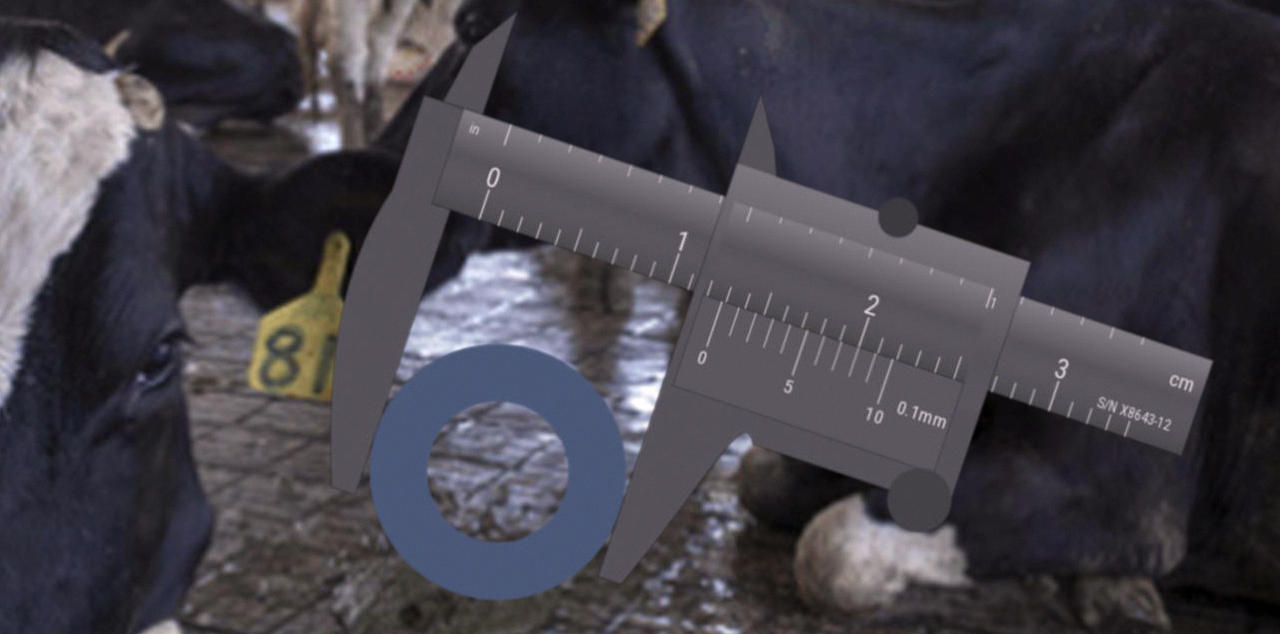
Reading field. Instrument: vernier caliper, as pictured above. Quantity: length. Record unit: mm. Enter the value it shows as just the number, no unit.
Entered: 12.8
